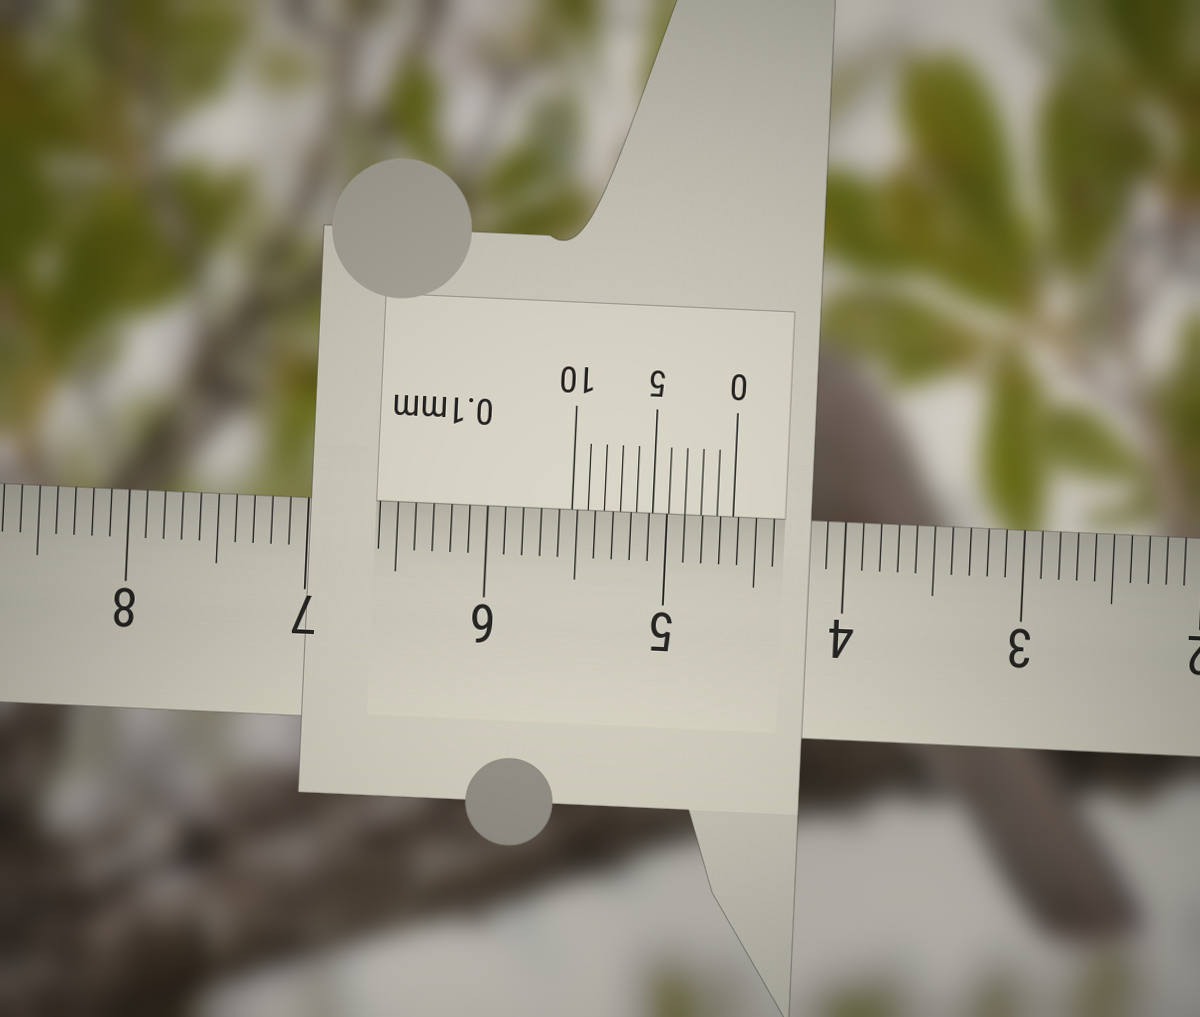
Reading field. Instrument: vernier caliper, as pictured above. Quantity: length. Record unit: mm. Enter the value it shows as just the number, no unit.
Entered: 46.3
